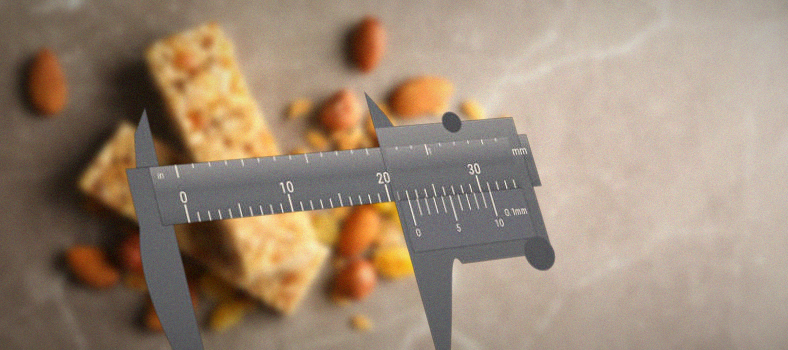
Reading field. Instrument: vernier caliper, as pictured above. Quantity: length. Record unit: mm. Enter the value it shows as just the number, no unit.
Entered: 22.0
